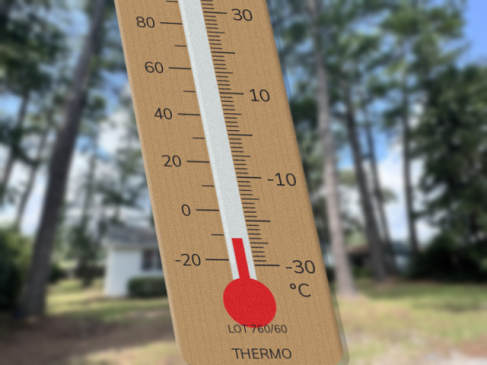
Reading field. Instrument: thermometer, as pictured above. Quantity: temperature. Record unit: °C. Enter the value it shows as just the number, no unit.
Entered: -24
